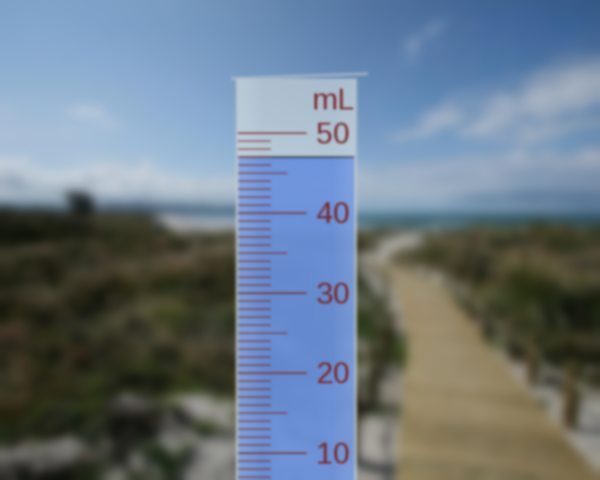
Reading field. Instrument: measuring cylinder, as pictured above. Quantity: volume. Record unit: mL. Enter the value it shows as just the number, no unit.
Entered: 47
